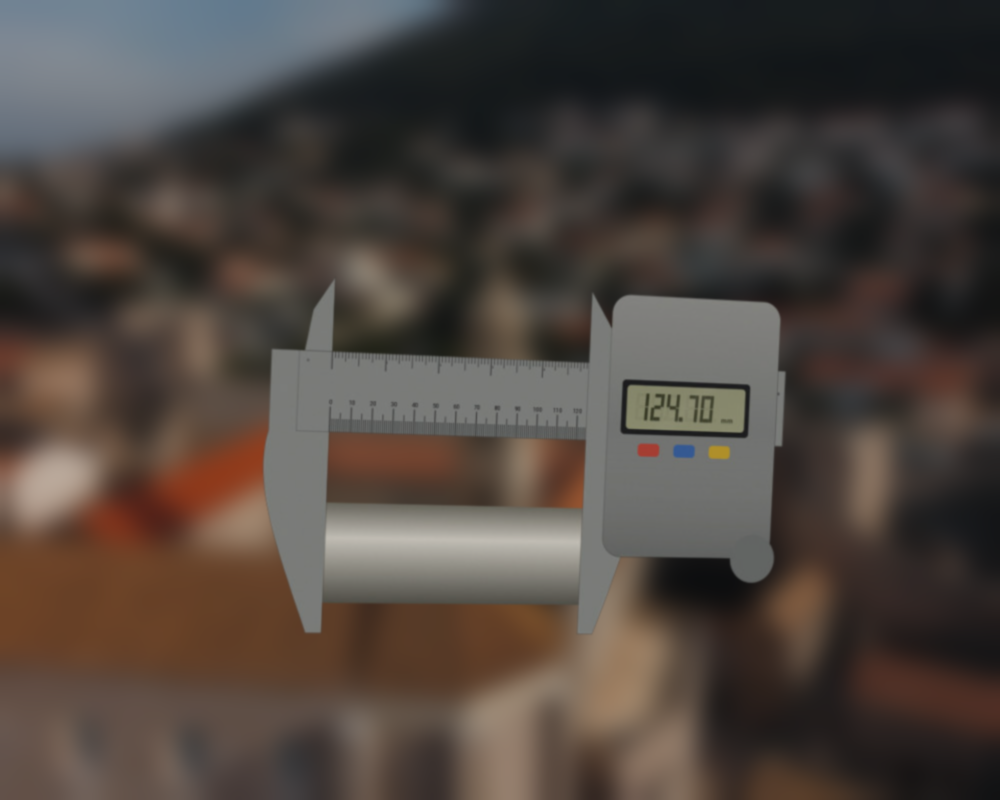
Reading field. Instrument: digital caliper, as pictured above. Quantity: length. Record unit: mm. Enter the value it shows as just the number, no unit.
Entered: 124.70
